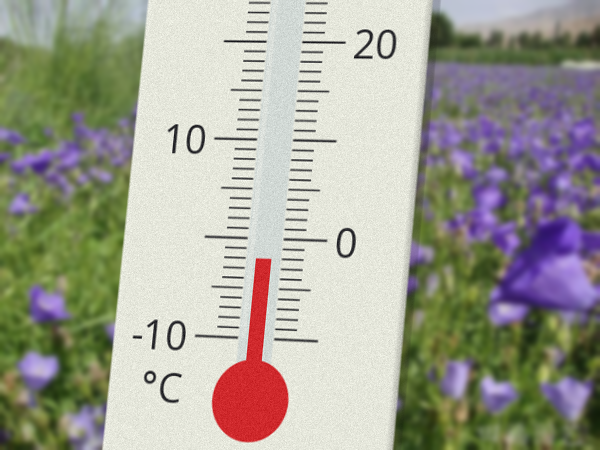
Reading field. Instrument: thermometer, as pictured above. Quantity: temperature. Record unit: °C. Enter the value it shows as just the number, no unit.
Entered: -2
